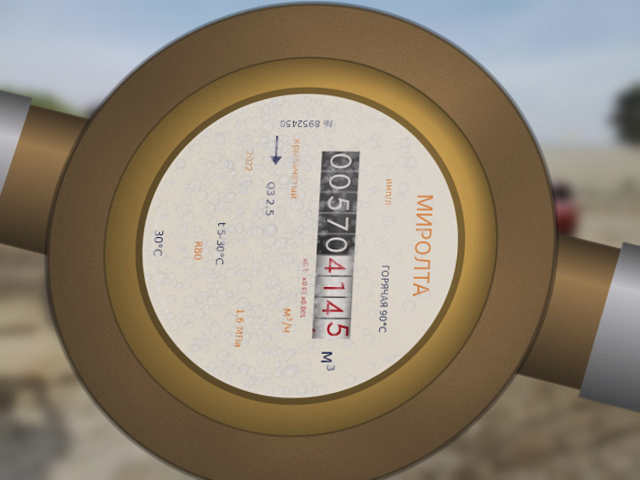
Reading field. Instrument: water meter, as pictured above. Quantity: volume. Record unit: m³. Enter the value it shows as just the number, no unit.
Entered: 570.4145
